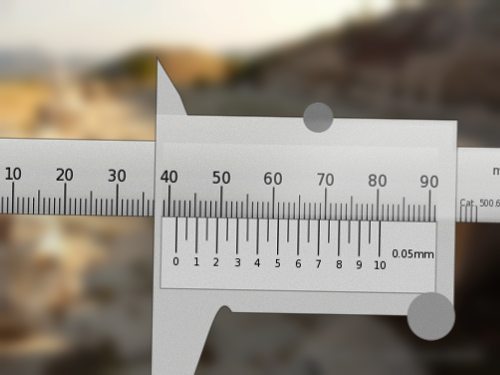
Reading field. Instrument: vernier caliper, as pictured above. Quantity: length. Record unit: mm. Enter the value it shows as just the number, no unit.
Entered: 41.5
